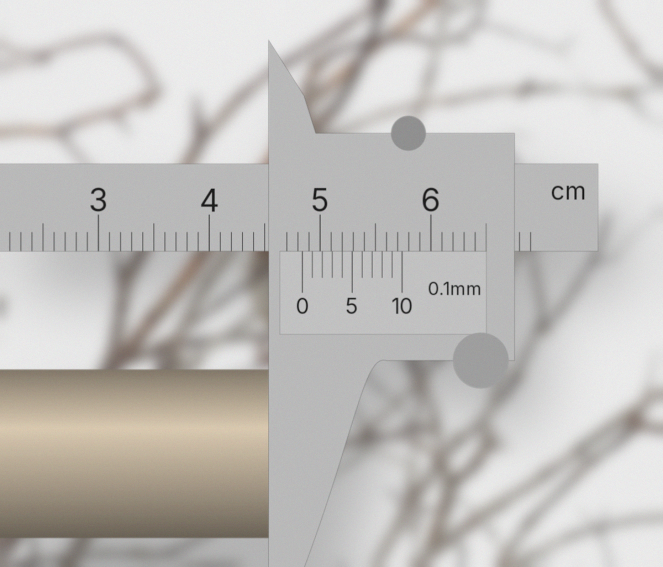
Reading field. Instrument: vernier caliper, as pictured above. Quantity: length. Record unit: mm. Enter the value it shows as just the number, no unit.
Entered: 48.4
